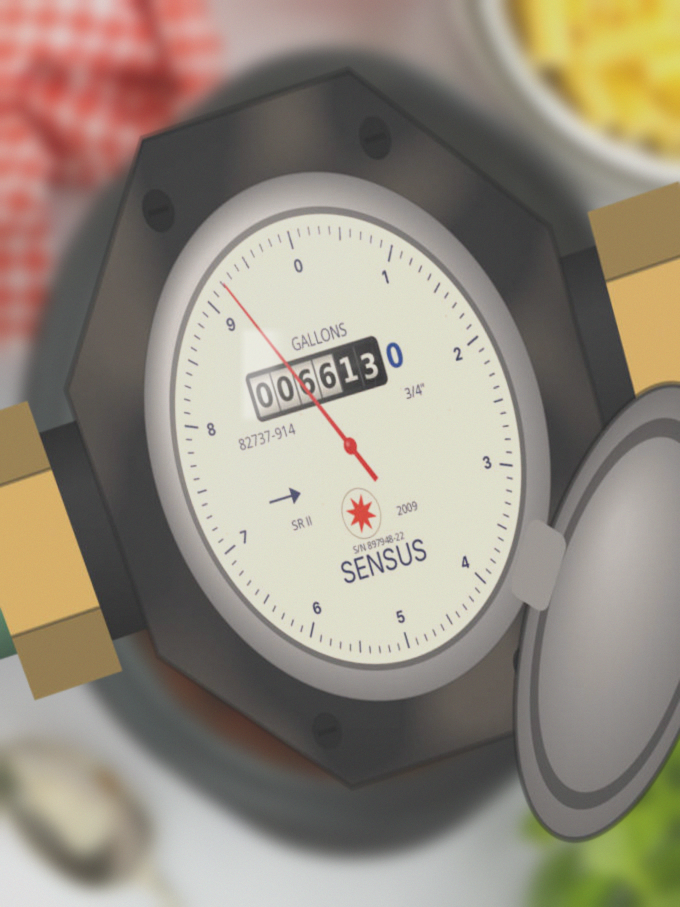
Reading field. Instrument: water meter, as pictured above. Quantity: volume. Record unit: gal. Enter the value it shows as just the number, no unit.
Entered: 66129.2
